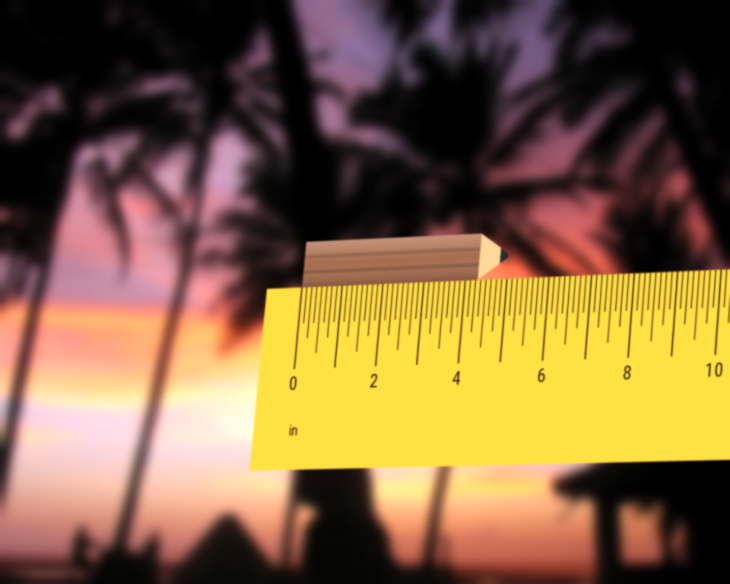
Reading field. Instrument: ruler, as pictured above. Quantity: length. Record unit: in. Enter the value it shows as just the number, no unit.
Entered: 5
